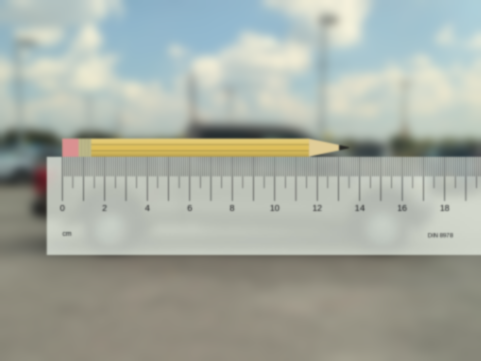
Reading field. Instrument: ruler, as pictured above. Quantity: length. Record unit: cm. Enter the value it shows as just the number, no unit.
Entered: 13.5
